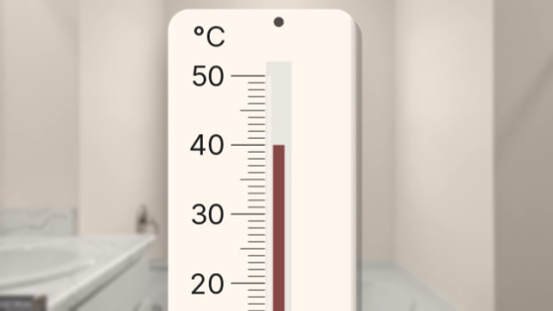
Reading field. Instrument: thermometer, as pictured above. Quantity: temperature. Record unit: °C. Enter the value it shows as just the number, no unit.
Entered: 40
